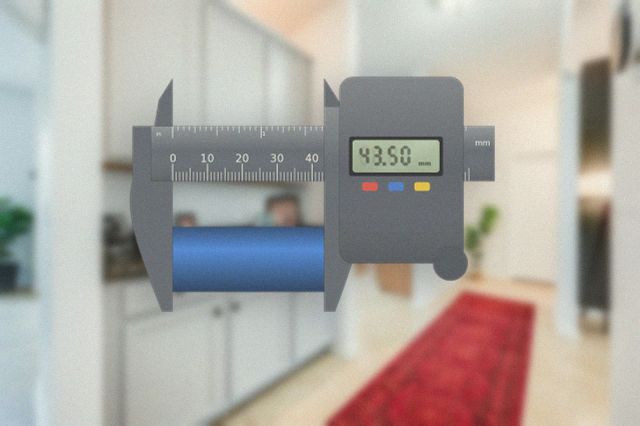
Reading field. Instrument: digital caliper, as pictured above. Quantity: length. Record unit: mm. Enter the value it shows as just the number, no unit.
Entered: 43.50
